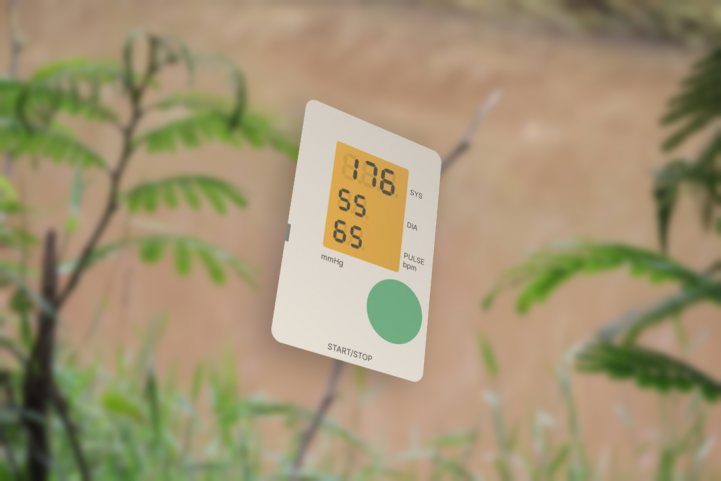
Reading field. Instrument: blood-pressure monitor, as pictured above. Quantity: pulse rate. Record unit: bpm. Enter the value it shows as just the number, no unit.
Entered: 65
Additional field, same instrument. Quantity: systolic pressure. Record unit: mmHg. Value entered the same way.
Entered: 176
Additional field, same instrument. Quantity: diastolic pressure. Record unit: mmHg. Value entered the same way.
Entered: 55
